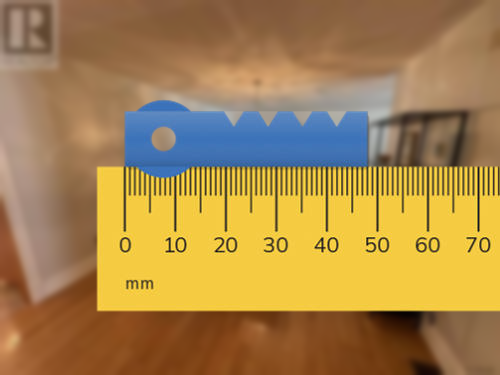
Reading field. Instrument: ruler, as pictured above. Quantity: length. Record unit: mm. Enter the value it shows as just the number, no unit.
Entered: 48
